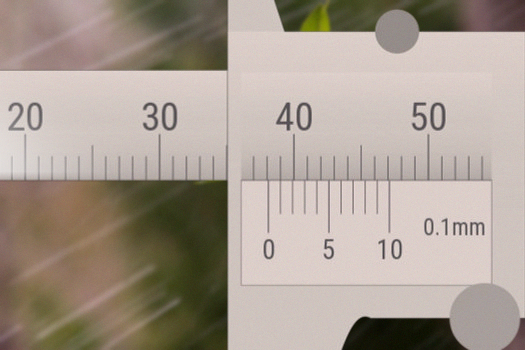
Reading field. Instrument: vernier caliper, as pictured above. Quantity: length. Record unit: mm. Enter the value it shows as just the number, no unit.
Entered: 38.1
